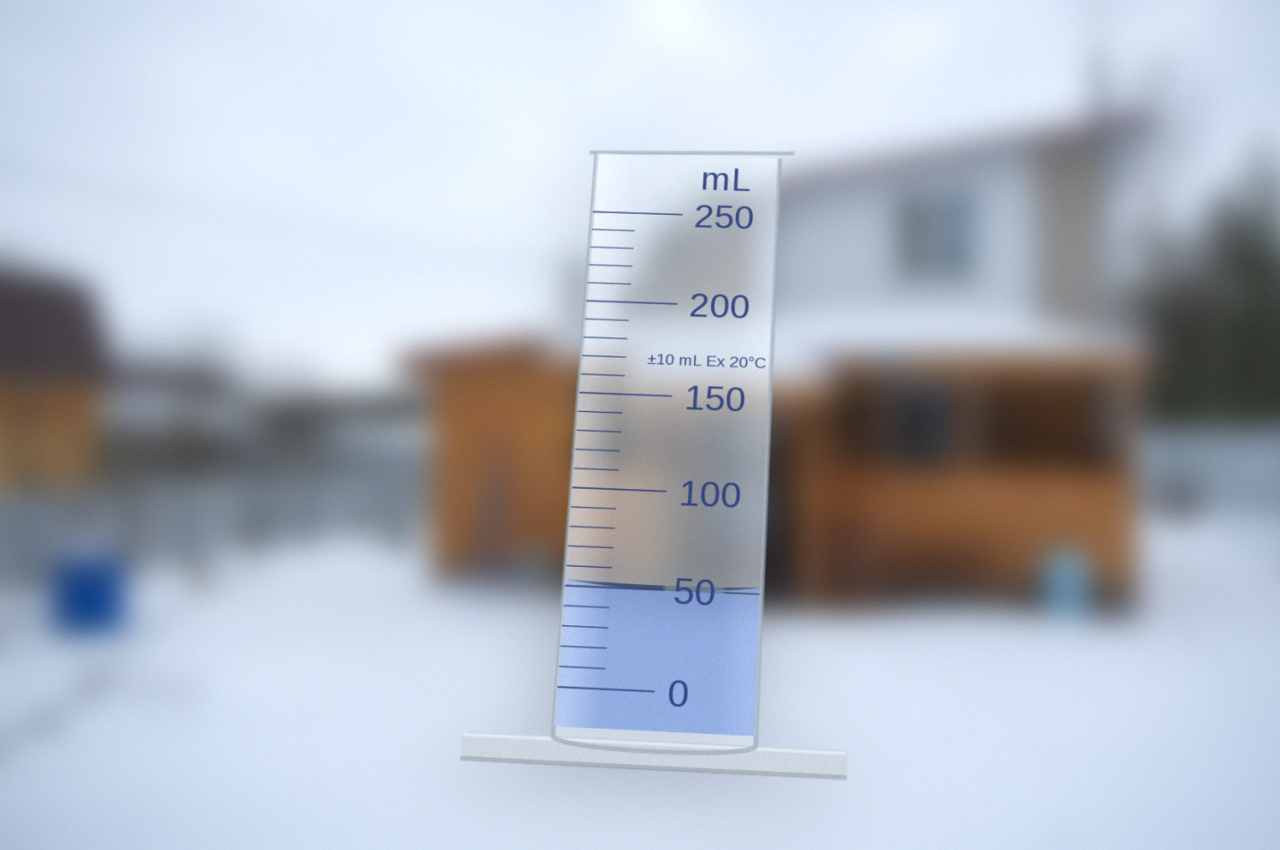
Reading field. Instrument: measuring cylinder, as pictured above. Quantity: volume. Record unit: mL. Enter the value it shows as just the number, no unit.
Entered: 50
